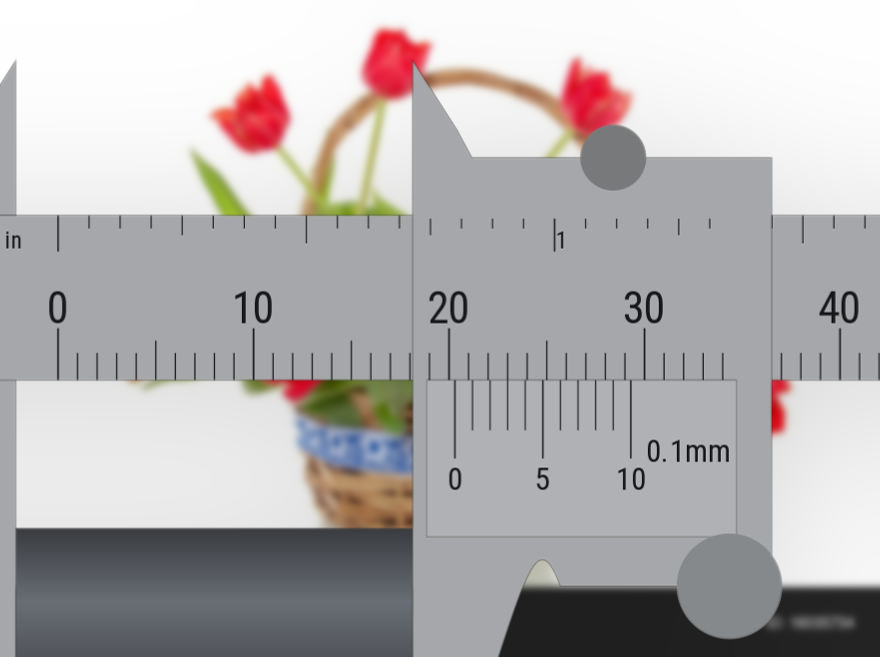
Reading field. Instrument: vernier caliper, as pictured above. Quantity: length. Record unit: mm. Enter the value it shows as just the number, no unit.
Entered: 20.3
